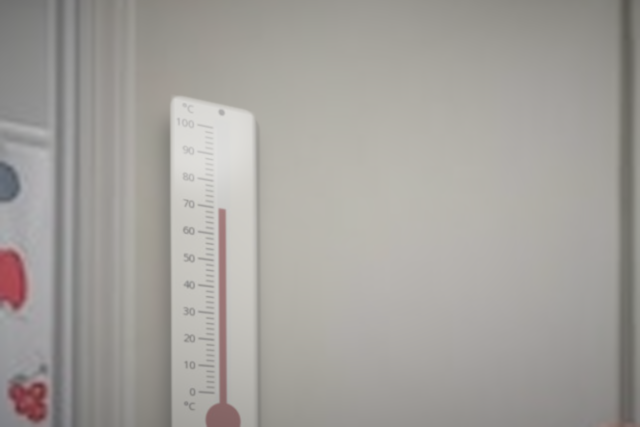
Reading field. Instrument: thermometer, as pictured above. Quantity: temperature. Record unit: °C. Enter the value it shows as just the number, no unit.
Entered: 70
